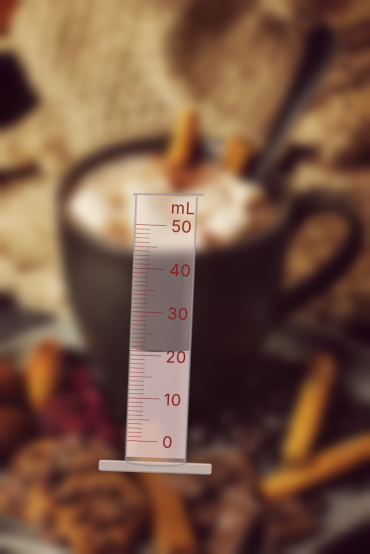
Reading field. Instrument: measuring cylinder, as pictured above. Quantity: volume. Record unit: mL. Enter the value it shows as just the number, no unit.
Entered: 21
